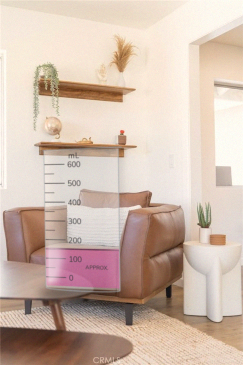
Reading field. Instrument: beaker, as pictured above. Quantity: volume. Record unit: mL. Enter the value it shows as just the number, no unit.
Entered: 150
